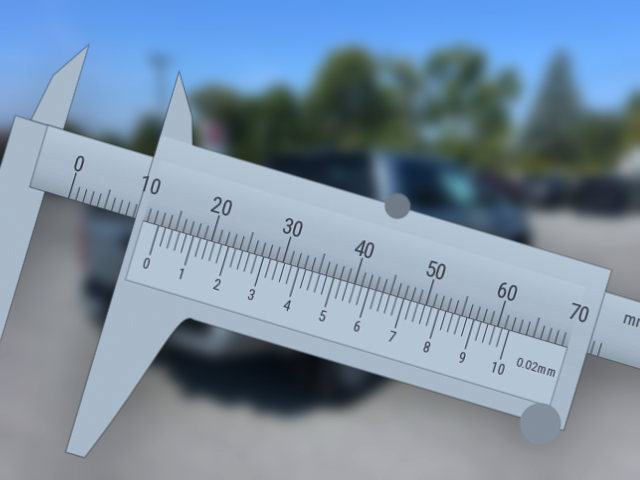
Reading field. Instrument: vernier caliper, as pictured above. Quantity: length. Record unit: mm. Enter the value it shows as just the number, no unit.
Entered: 12.6
